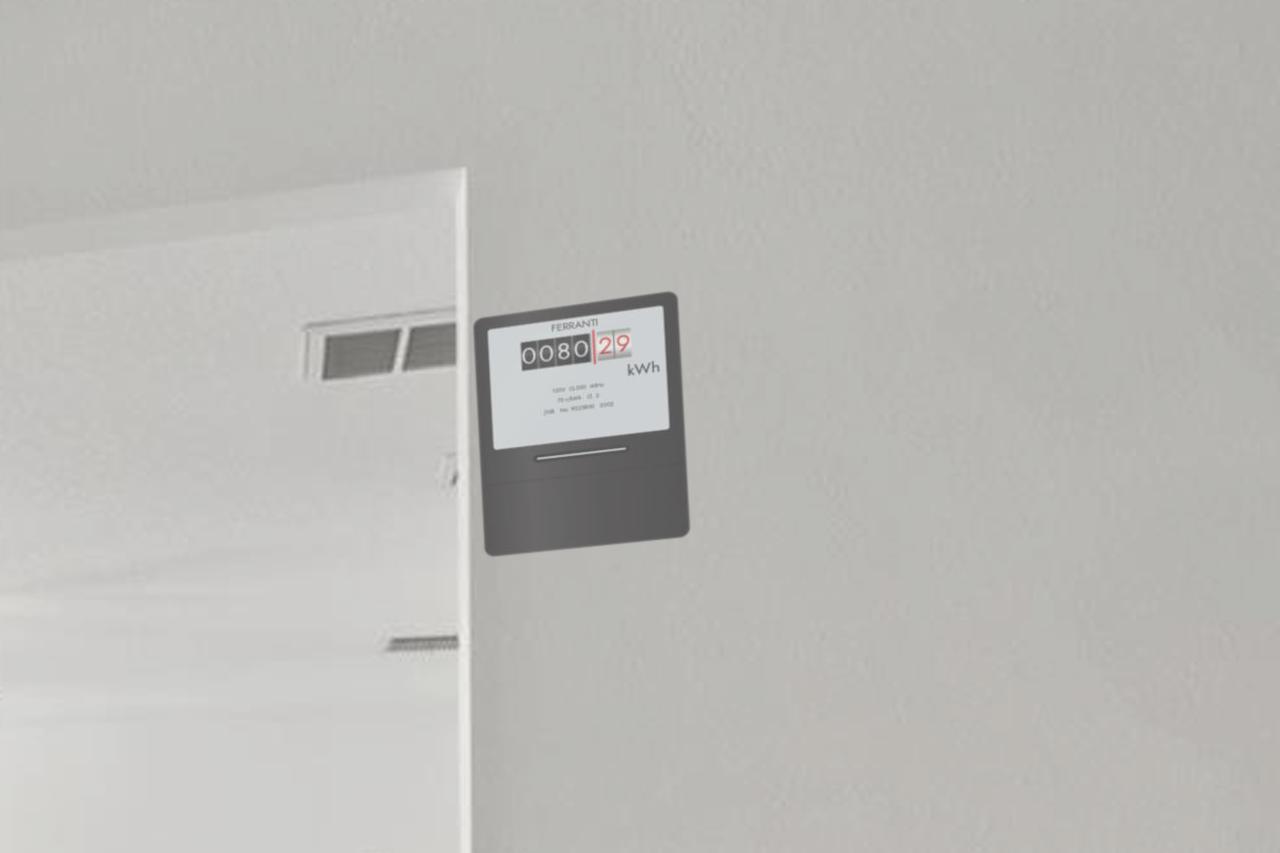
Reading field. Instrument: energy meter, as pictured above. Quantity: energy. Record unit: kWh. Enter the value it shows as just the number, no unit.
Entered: 80.29
